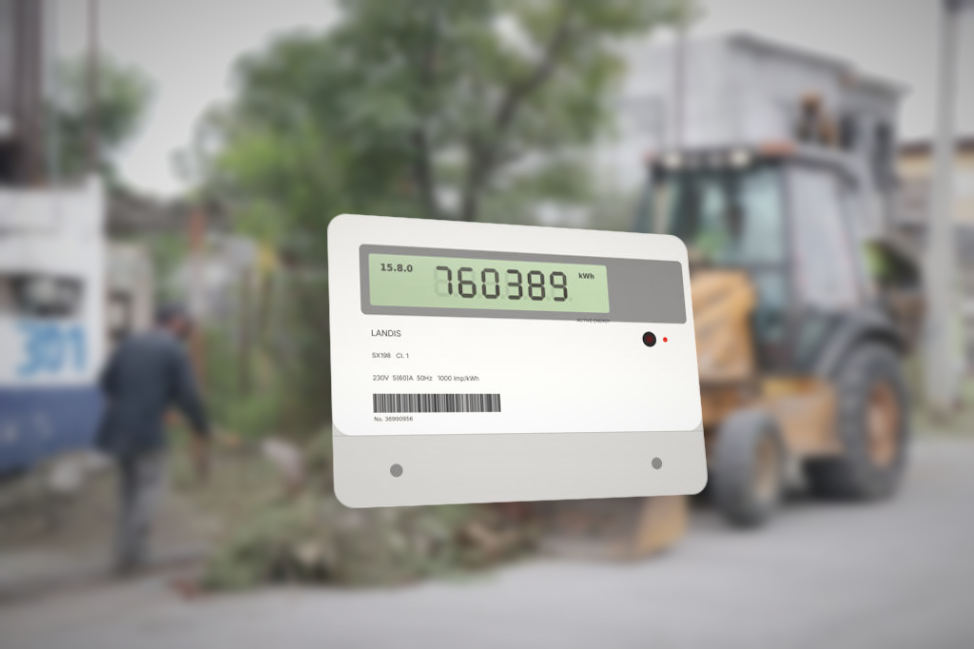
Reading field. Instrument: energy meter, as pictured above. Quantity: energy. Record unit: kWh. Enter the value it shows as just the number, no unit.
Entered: 760389
